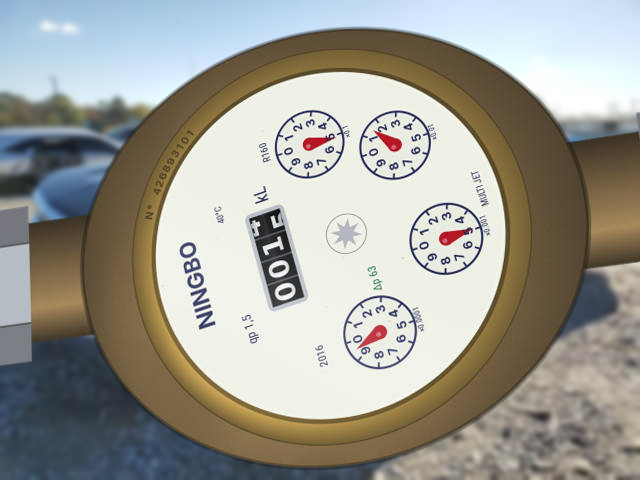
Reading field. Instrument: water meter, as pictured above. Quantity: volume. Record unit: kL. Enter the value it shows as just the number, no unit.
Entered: 14.5149
